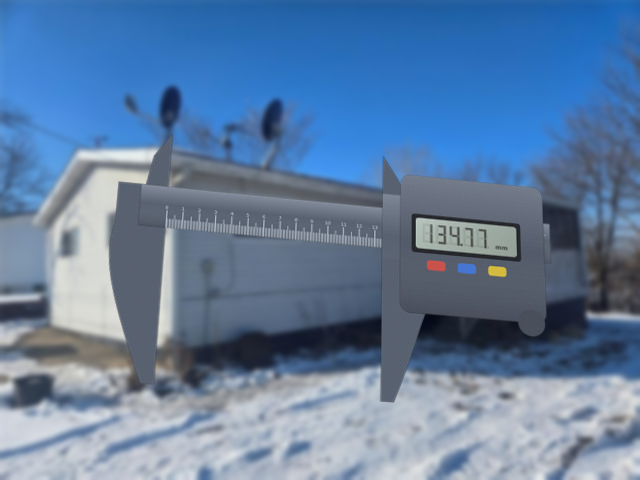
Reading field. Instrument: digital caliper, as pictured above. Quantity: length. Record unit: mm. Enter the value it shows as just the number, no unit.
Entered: 134.77
